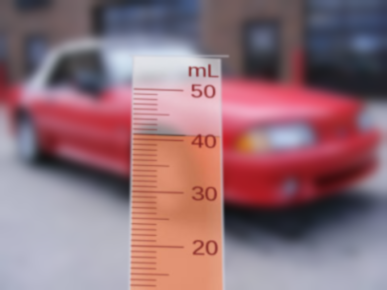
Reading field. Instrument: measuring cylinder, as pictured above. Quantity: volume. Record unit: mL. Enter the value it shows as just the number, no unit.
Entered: 41
